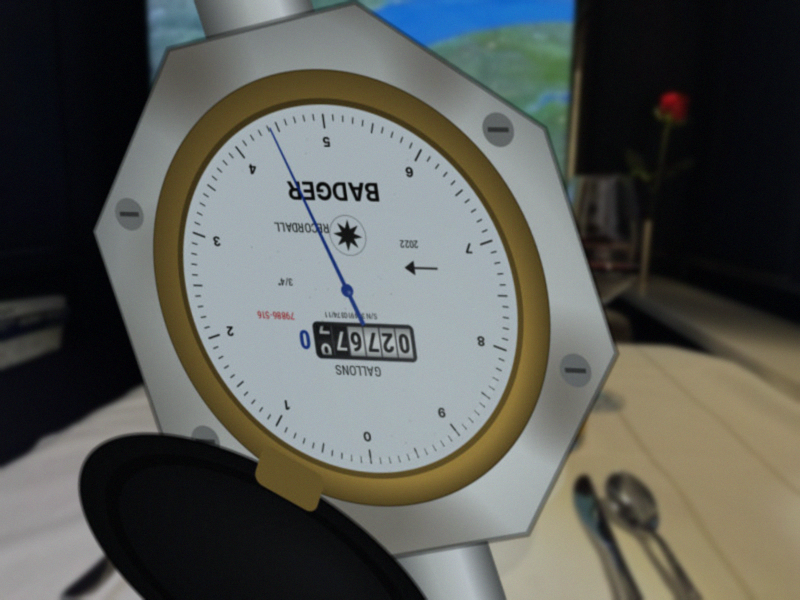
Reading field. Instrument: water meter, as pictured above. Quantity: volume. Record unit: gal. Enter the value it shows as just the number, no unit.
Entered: 276764.4
